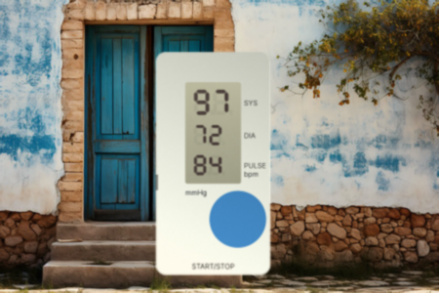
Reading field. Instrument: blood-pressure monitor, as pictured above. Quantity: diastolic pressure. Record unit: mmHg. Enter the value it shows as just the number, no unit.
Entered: 72
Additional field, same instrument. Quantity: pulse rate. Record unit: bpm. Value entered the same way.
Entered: 84
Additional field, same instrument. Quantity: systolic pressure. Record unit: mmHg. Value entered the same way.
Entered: 97
